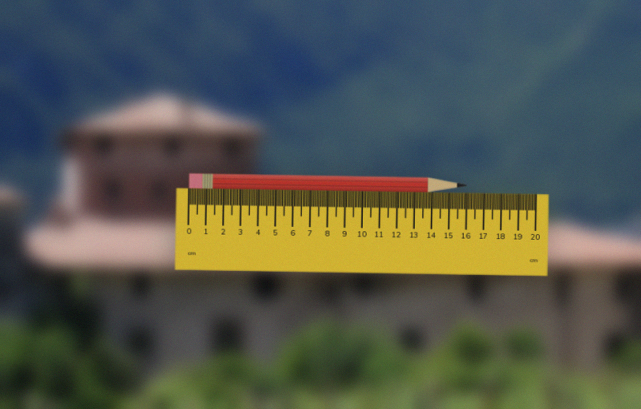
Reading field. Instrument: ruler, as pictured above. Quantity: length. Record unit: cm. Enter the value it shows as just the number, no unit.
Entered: 16
